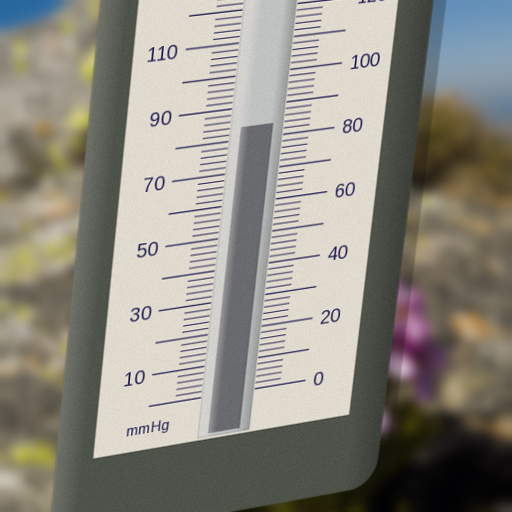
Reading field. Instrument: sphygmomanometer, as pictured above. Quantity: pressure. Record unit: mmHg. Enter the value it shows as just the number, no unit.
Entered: 84
